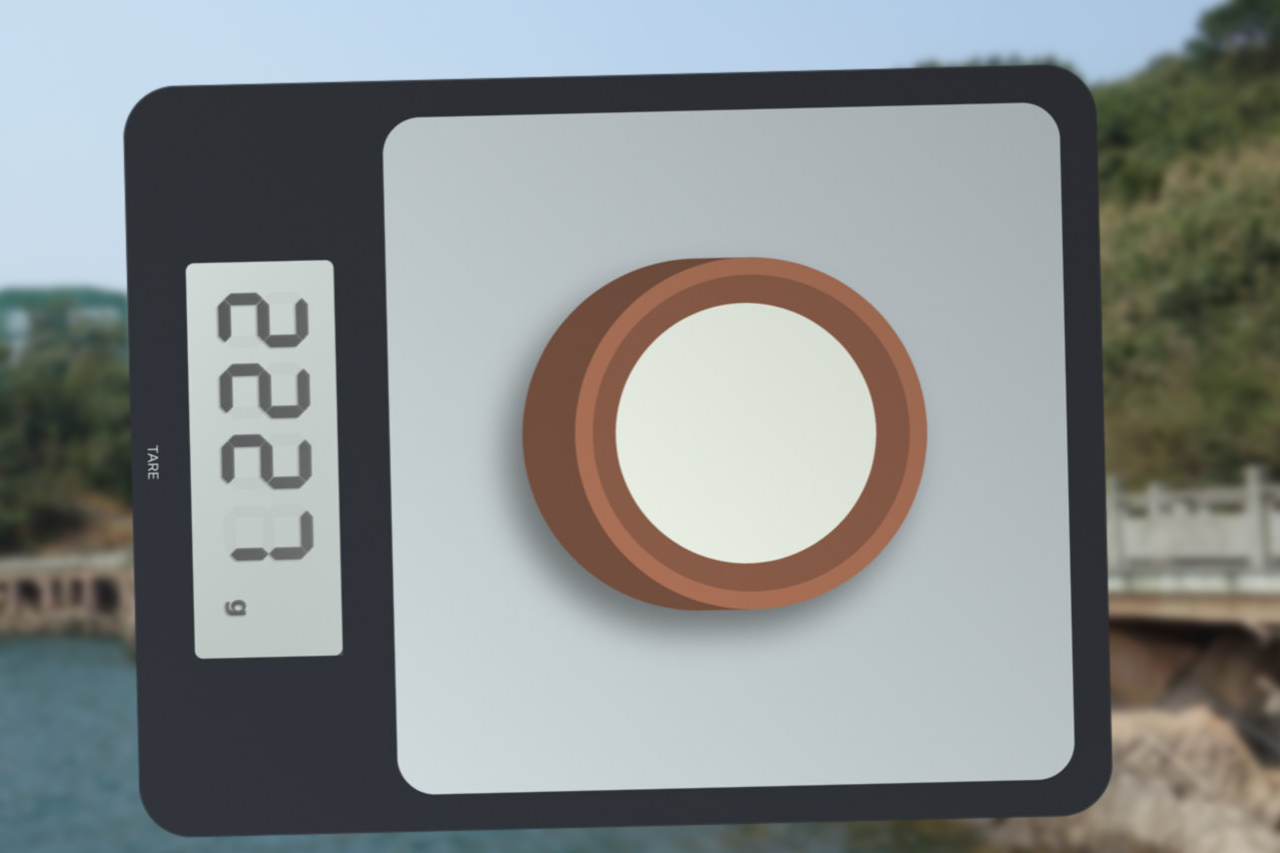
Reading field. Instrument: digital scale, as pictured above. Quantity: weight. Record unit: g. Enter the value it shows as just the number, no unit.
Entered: 2227
